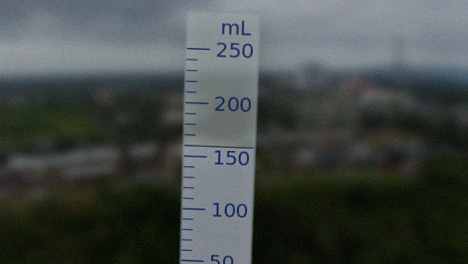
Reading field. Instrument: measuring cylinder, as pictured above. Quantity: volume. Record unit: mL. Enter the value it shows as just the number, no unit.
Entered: 160
